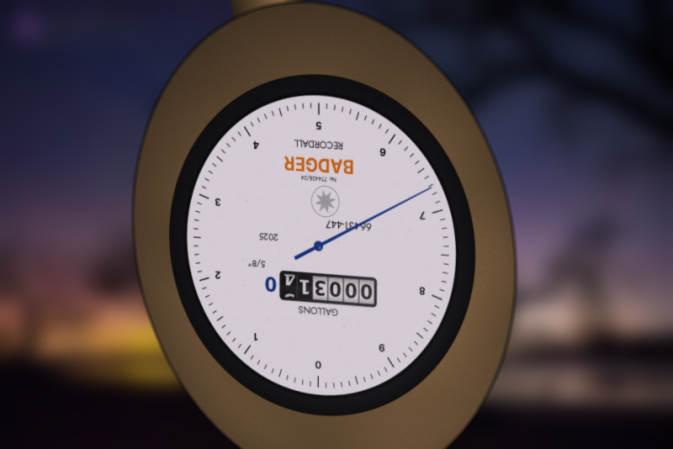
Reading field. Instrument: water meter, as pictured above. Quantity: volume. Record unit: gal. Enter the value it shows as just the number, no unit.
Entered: 3136.7
